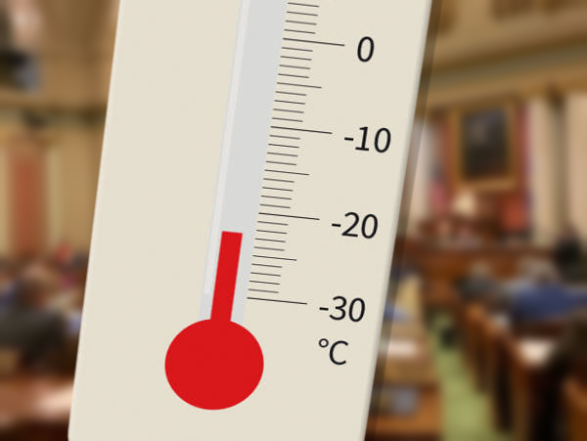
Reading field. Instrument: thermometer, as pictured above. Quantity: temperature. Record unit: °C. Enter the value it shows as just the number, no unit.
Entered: -22.5
